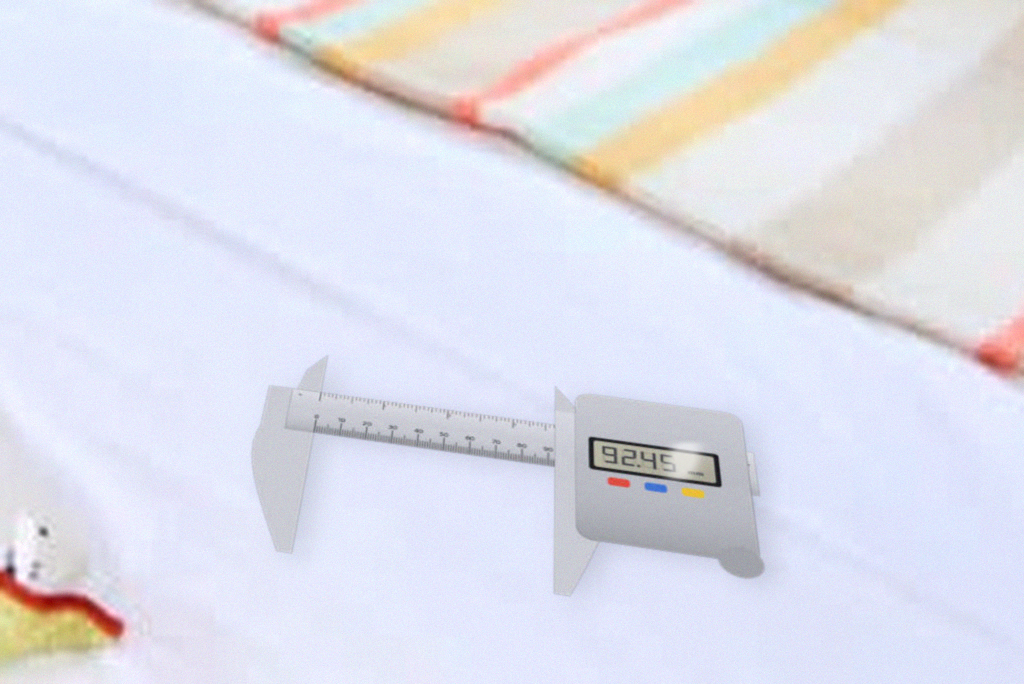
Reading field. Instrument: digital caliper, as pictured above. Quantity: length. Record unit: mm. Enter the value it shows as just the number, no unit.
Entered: 92.45
